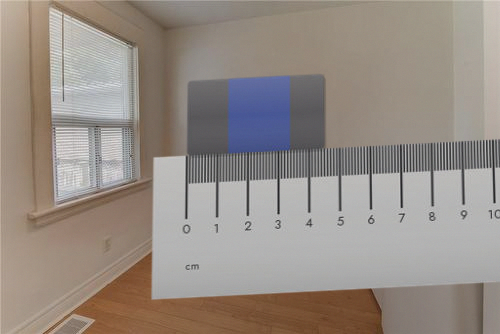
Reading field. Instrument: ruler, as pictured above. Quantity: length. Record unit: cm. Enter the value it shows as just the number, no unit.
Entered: 4.5
